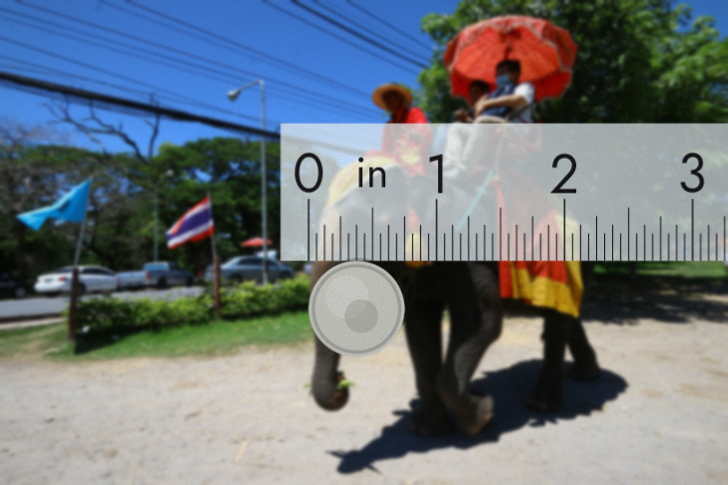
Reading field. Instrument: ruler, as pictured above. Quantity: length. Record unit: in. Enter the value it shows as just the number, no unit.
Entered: 0.75
